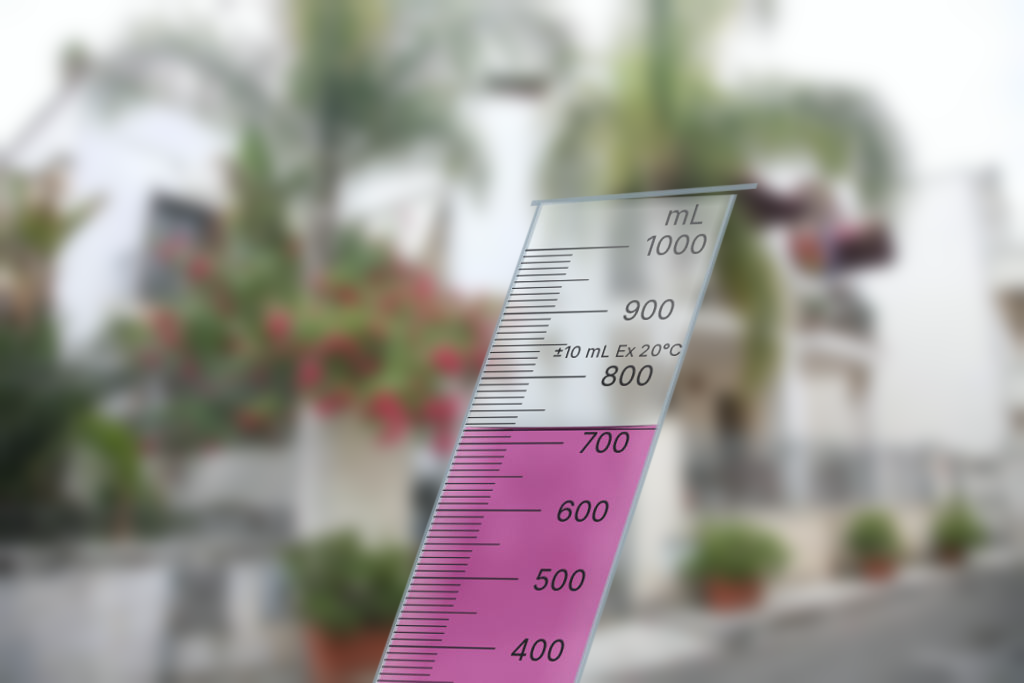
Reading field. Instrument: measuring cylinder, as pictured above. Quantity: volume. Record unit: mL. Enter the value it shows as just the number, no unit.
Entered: 720
